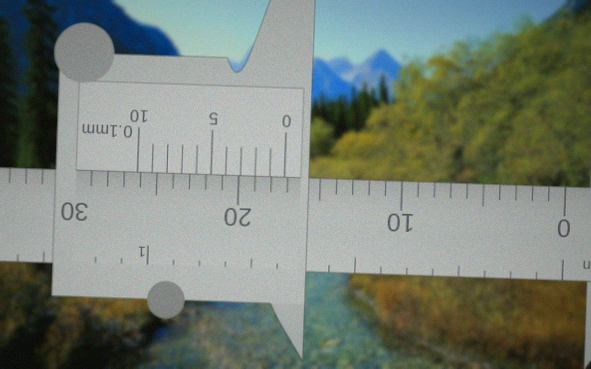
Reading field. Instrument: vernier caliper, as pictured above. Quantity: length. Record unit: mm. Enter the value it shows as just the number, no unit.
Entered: 17.2
